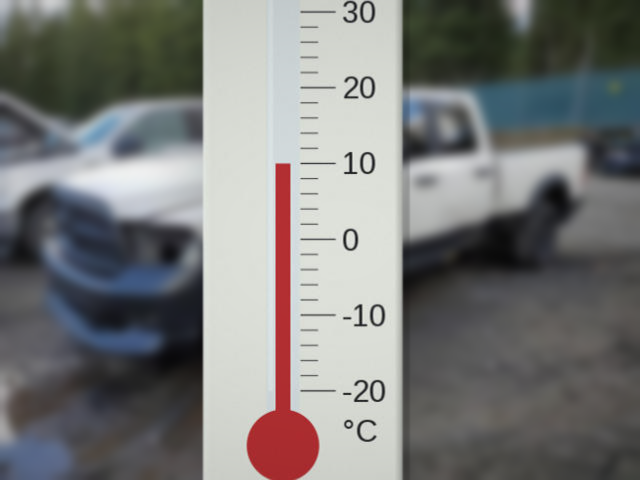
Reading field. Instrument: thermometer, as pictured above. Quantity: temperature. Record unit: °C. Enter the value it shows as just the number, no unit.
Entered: 10
